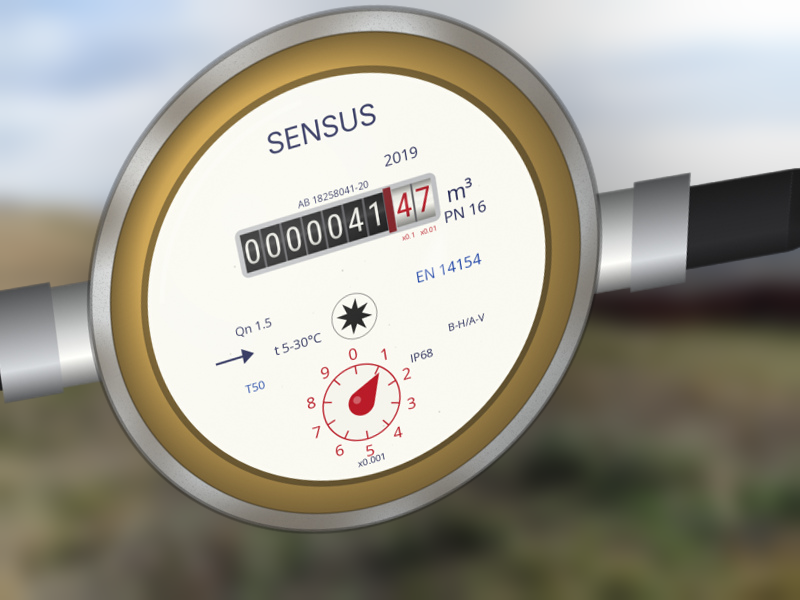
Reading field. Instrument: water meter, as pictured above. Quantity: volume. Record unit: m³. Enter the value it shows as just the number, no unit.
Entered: 41.471
